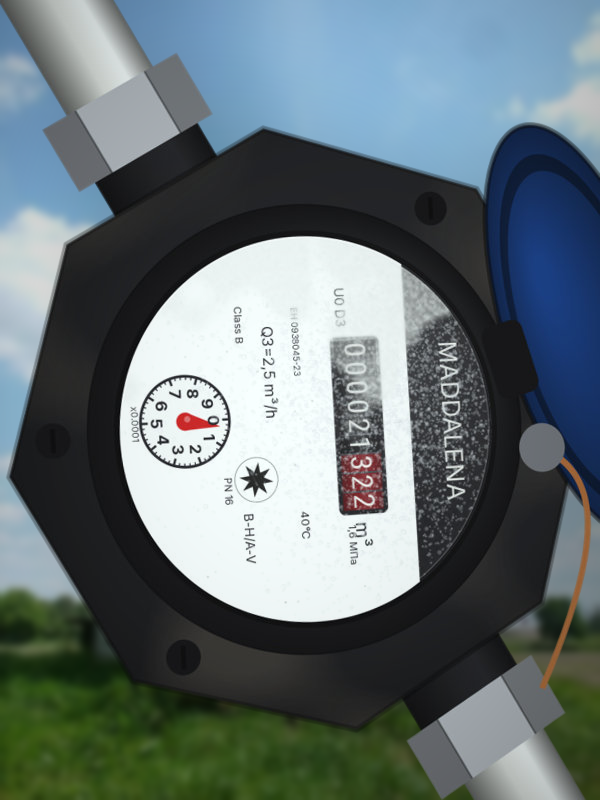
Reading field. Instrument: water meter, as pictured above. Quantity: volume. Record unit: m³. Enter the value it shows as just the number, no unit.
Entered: 21.3220
